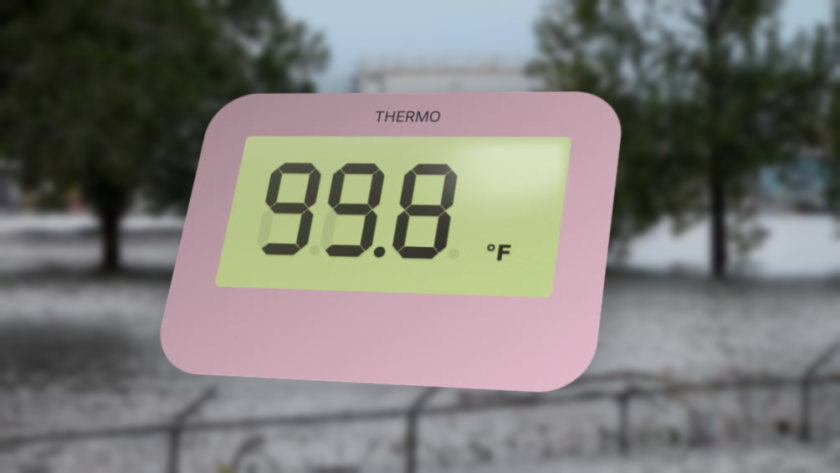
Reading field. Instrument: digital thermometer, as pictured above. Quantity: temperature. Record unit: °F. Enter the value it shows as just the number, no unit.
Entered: 99.8
